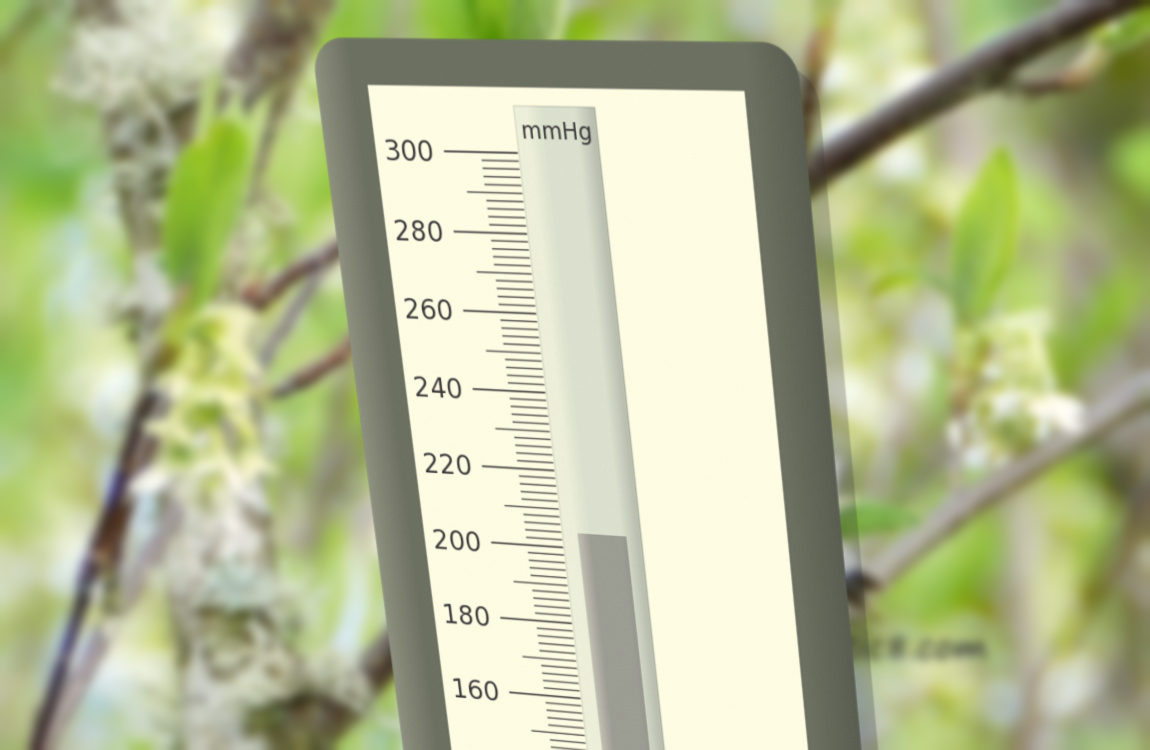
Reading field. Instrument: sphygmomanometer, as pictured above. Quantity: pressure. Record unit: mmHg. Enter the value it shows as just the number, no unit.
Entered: 204
